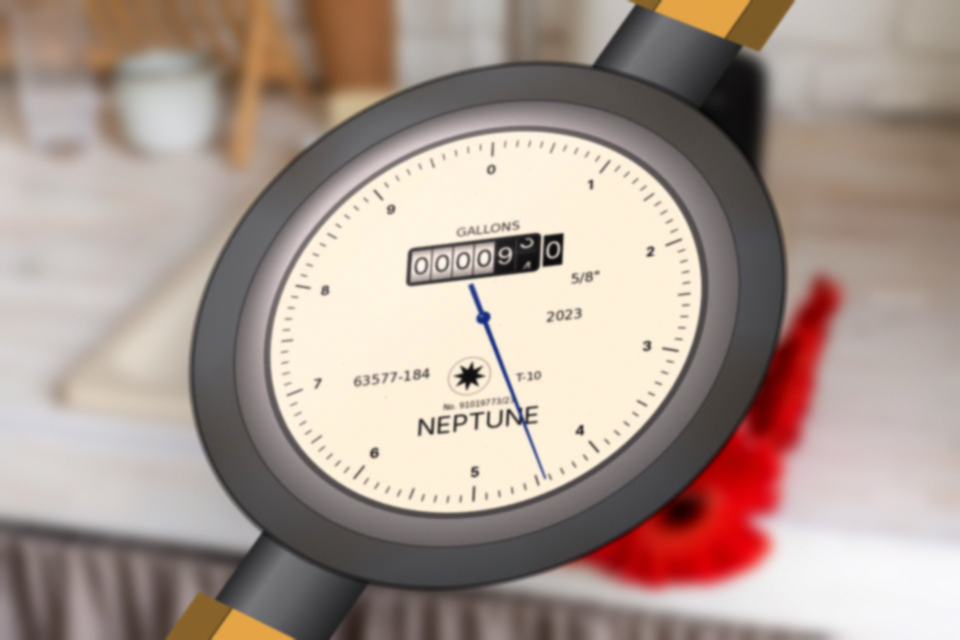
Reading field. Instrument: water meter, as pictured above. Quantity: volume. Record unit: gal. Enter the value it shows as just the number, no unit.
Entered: 934.4
